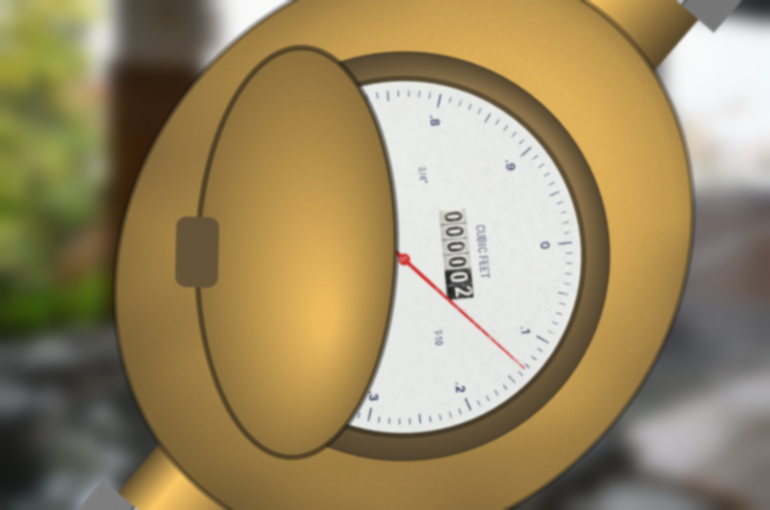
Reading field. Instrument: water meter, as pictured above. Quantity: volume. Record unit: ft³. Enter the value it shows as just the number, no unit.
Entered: 2.13
